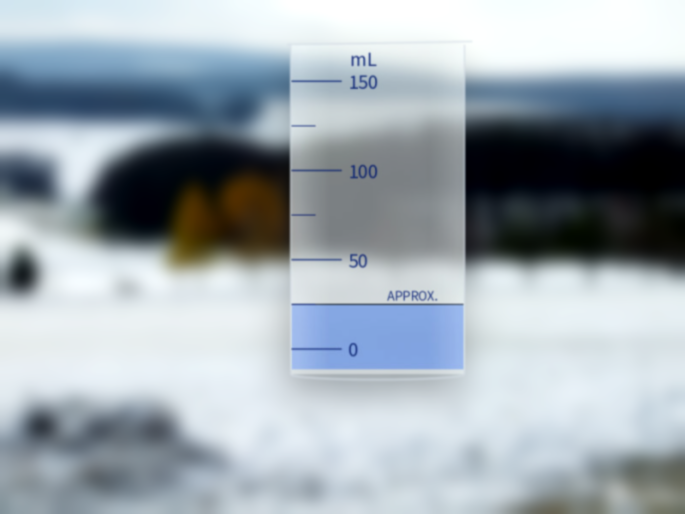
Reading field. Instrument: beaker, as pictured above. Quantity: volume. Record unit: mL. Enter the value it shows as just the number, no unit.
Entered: 25
